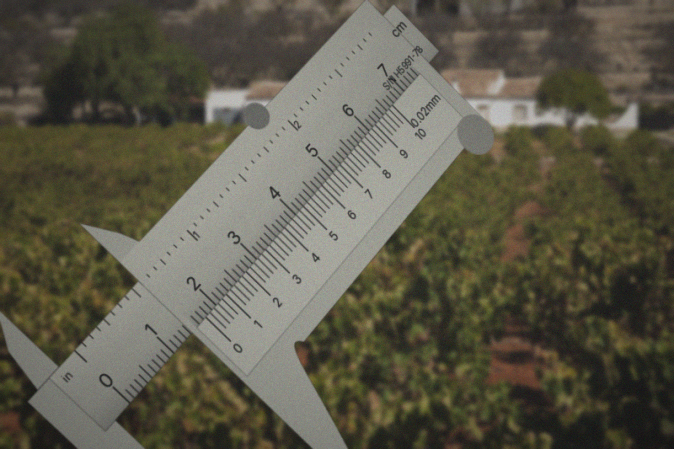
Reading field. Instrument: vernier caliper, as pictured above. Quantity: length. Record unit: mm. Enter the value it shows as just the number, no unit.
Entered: 17.5
